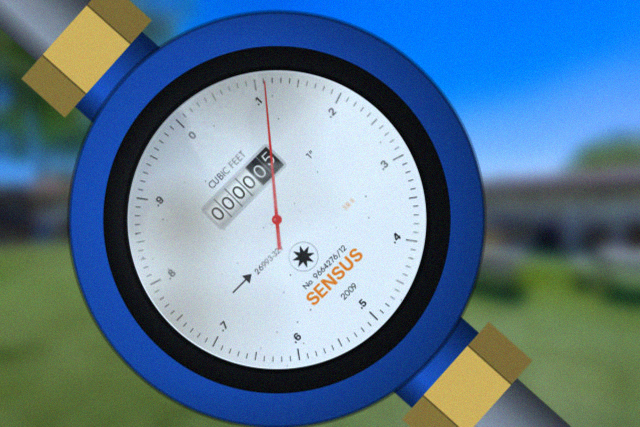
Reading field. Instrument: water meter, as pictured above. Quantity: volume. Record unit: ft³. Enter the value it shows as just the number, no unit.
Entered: 5.11
